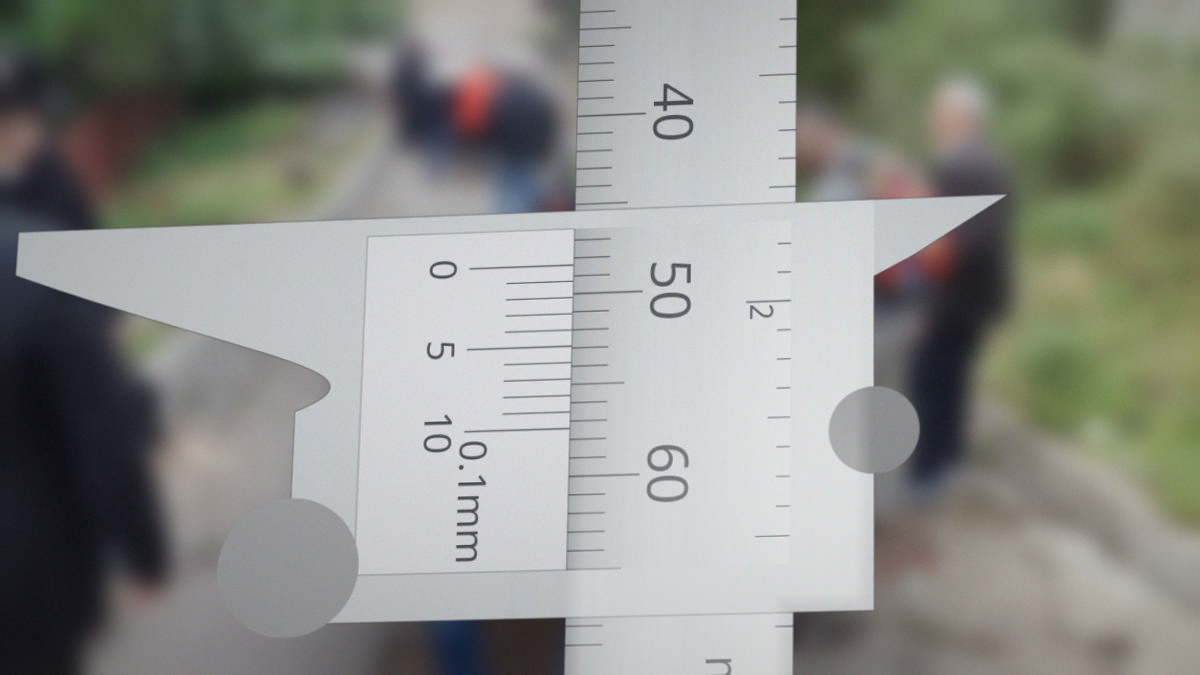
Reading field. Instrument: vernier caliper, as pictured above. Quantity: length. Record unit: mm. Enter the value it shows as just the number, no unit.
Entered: 48.4
